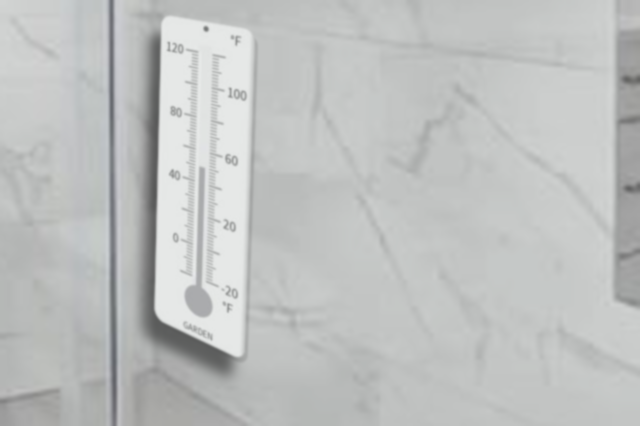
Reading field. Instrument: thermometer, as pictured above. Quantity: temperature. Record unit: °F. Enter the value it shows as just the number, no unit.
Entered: 50
